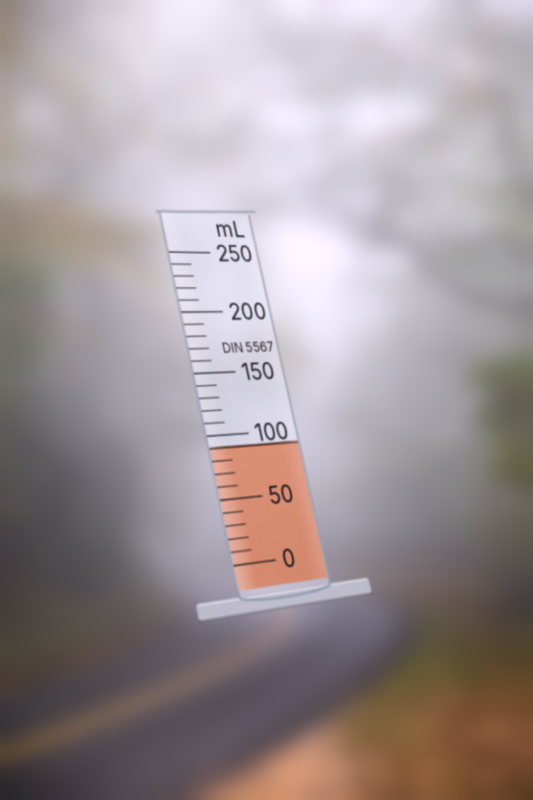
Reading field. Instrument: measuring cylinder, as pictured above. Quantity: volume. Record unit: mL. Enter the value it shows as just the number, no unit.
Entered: 90
